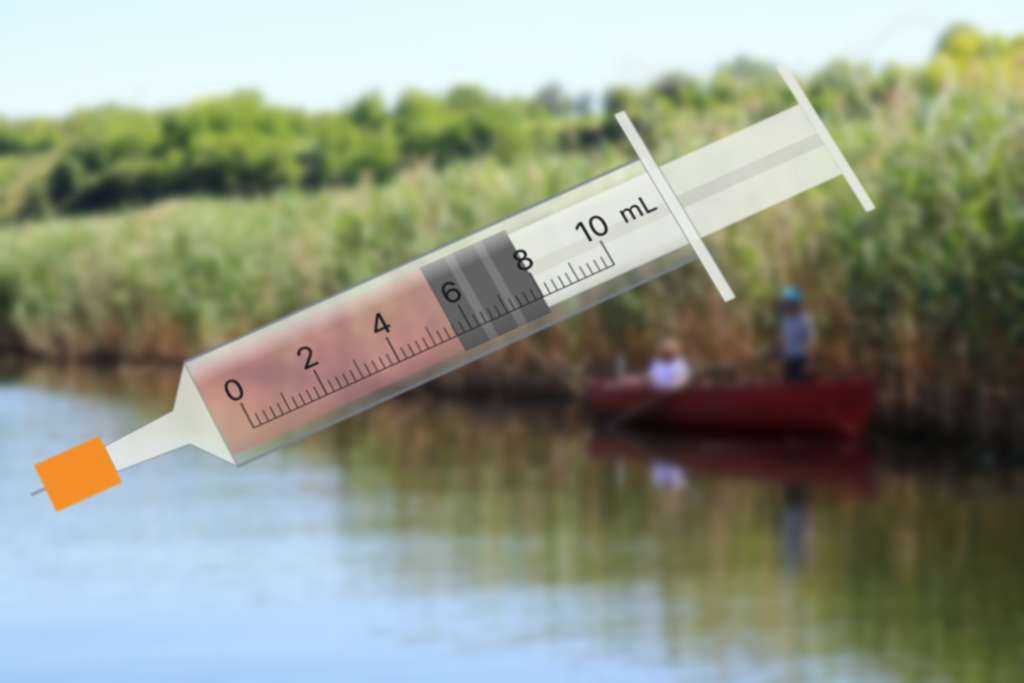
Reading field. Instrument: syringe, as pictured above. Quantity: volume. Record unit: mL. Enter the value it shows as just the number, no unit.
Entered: 5.6
